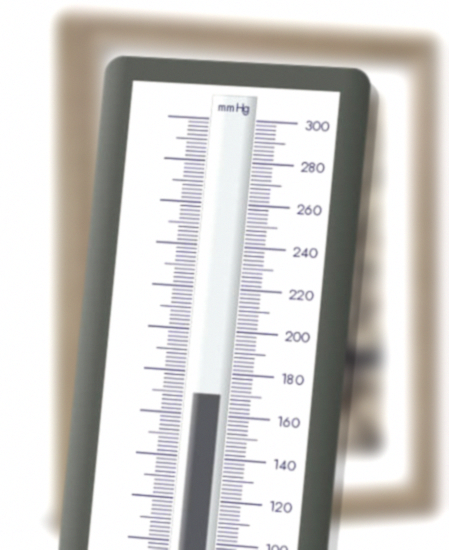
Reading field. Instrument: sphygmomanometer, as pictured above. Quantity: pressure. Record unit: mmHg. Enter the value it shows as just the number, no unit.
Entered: 170
